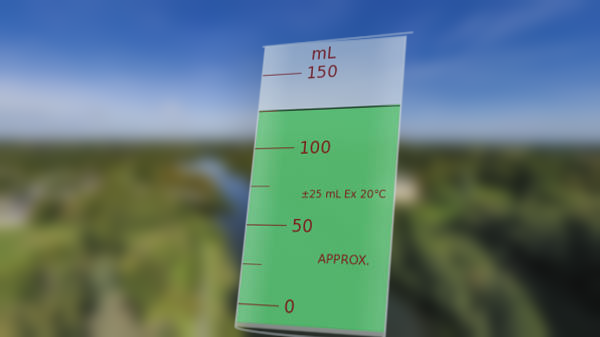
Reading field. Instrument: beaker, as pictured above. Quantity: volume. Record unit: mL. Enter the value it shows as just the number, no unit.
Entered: 125
